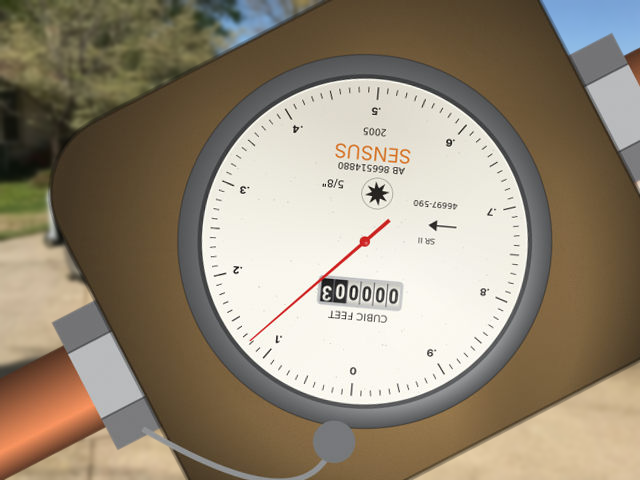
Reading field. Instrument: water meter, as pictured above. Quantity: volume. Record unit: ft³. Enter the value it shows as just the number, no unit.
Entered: 3.12
